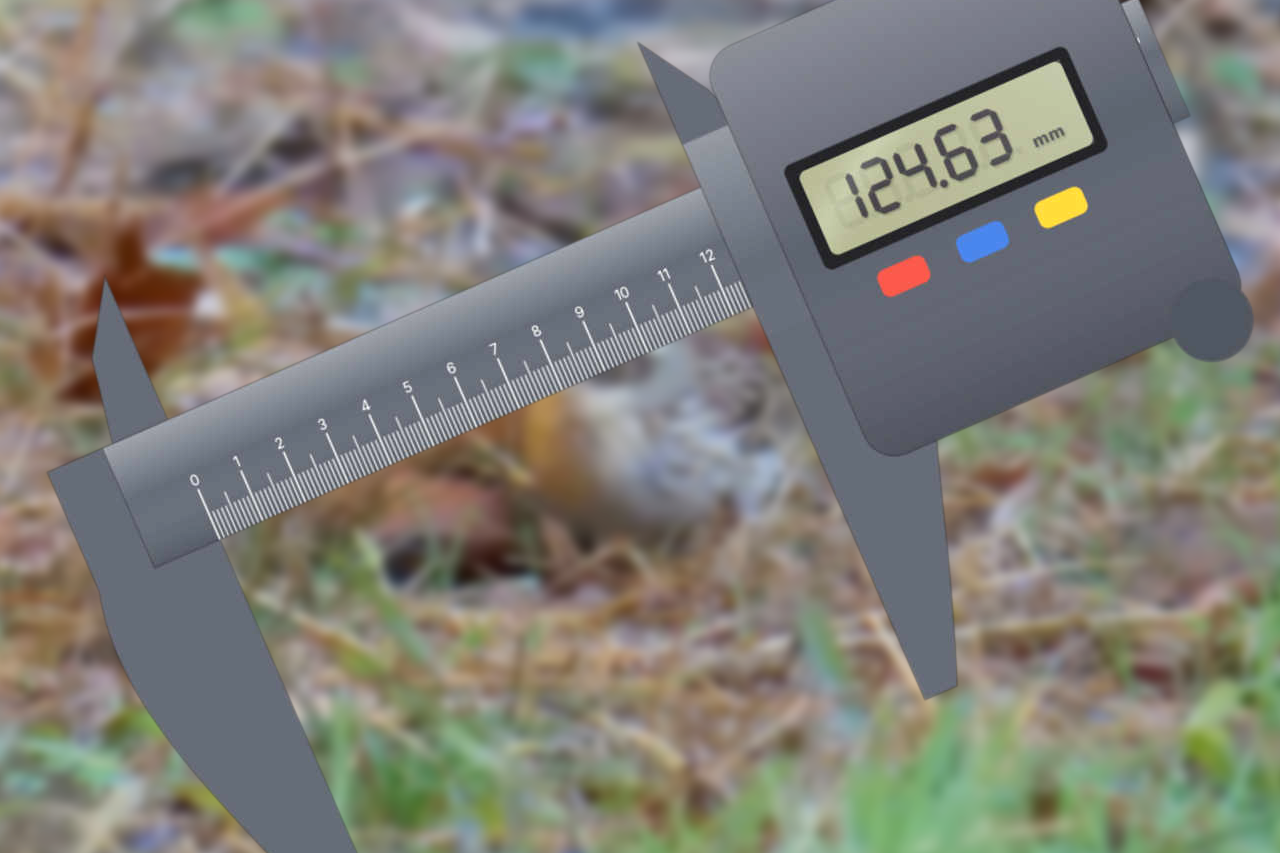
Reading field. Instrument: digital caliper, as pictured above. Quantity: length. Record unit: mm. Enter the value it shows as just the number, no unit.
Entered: 124.63
